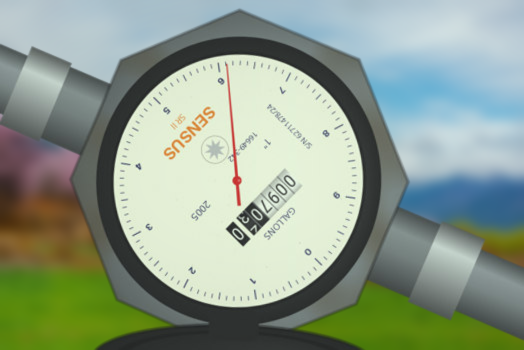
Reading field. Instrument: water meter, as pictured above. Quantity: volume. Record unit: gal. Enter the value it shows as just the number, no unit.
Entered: 97026.1
